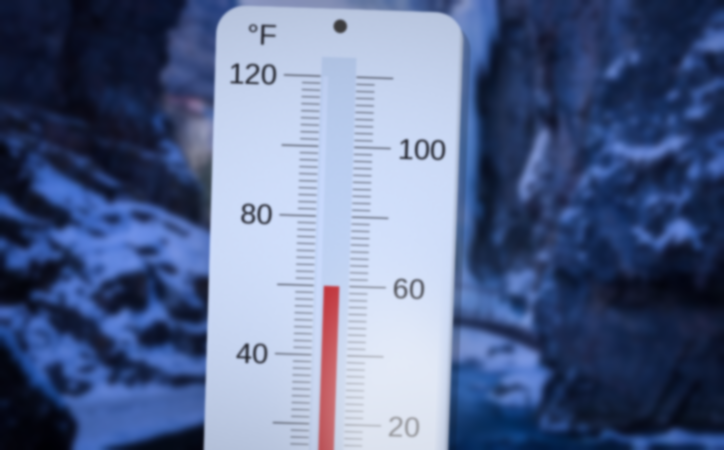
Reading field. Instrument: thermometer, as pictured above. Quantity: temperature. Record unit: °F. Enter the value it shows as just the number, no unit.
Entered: 60
